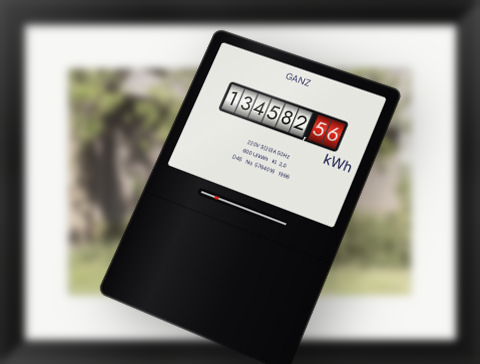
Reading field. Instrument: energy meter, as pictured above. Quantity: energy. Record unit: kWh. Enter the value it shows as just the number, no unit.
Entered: 134582.56
